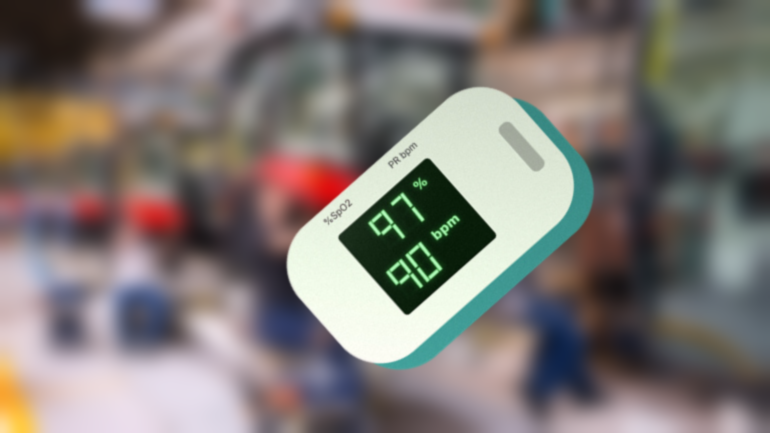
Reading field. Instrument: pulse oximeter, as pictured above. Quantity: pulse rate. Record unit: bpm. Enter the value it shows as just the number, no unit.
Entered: 90
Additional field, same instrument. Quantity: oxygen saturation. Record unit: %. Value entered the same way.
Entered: 97
